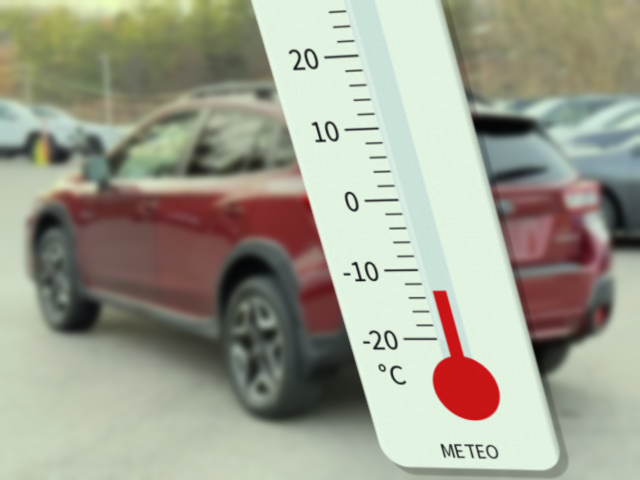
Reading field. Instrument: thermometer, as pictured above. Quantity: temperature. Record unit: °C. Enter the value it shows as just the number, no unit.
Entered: -13
